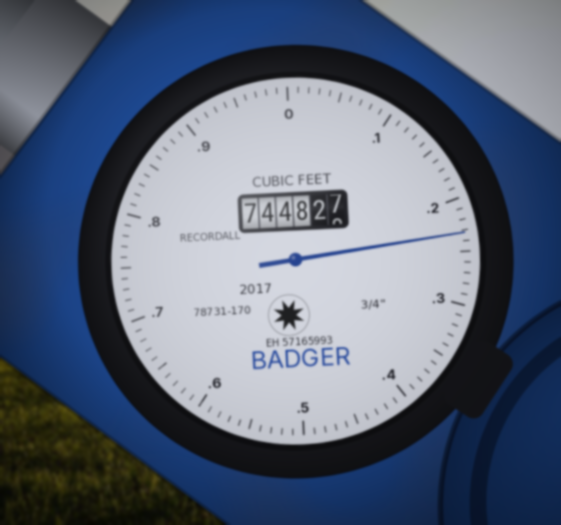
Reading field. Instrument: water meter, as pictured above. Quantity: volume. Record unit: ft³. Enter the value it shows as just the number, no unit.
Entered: 744827.23
